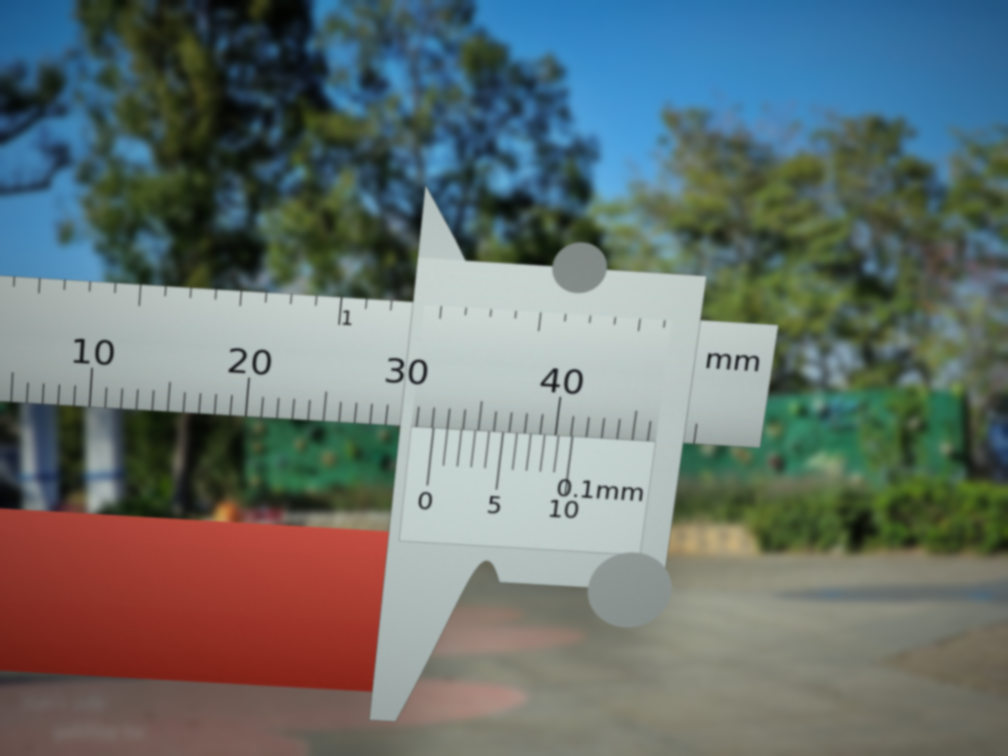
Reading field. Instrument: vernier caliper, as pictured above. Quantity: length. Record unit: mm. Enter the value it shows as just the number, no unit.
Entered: 32.1
